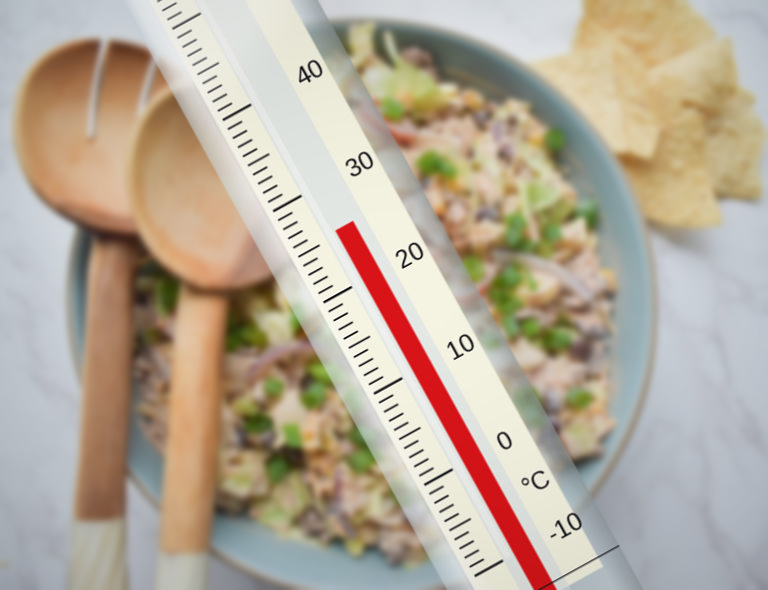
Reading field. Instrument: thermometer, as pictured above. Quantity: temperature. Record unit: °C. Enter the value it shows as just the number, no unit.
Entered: 25.5
